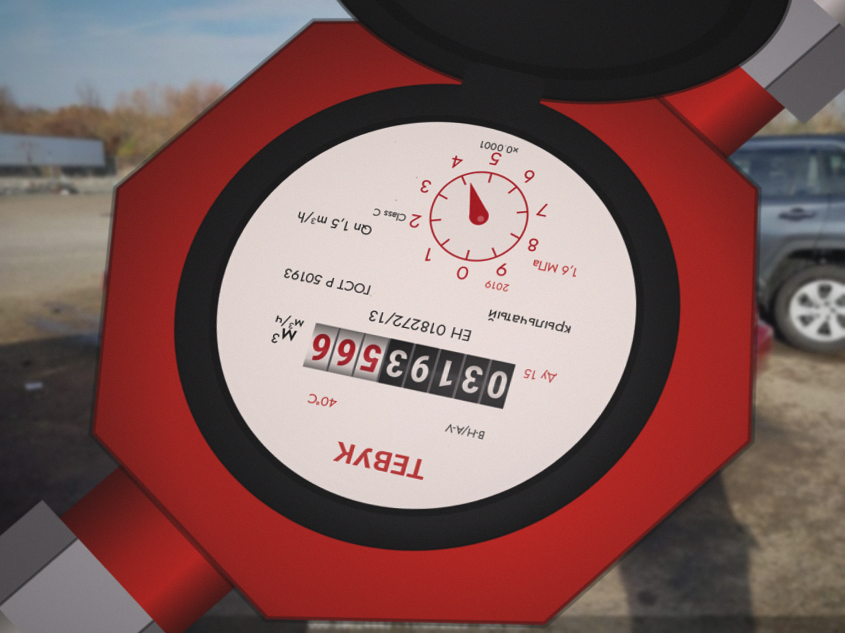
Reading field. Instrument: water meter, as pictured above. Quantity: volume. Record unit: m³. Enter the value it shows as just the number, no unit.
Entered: 3193.5664
